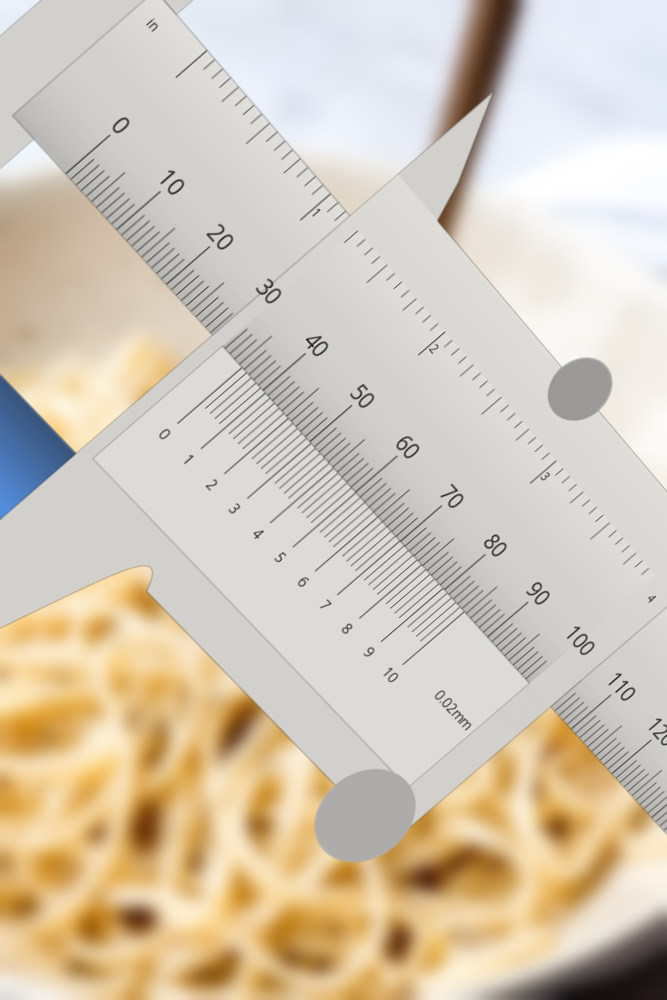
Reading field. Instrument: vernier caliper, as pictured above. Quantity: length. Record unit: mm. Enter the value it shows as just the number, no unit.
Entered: 35.6
